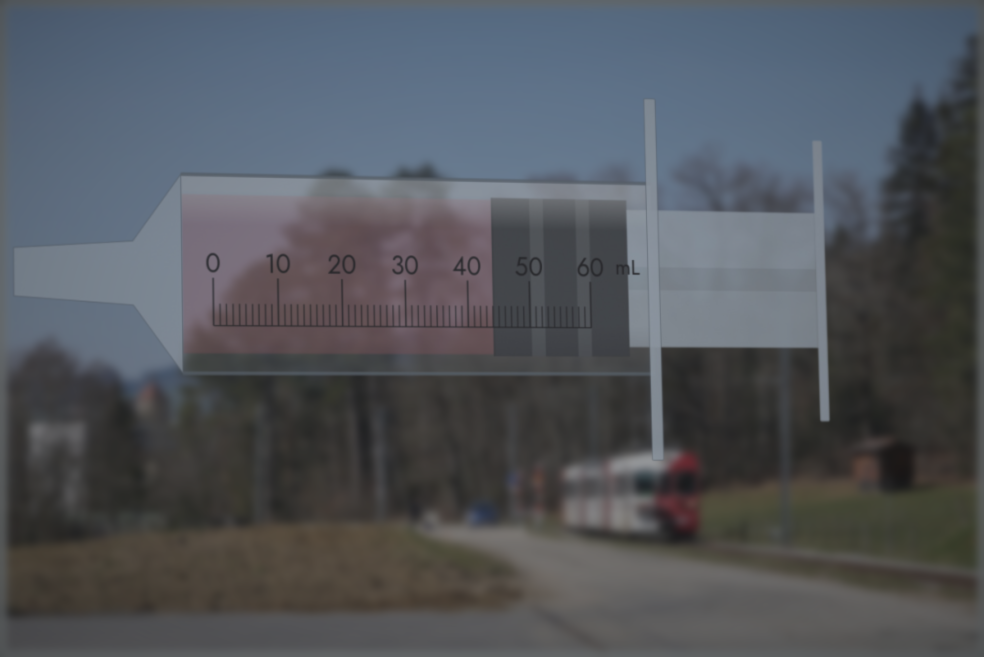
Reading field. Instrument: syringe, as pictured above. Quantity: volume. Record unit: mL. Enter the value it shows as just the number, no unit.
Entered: 44
